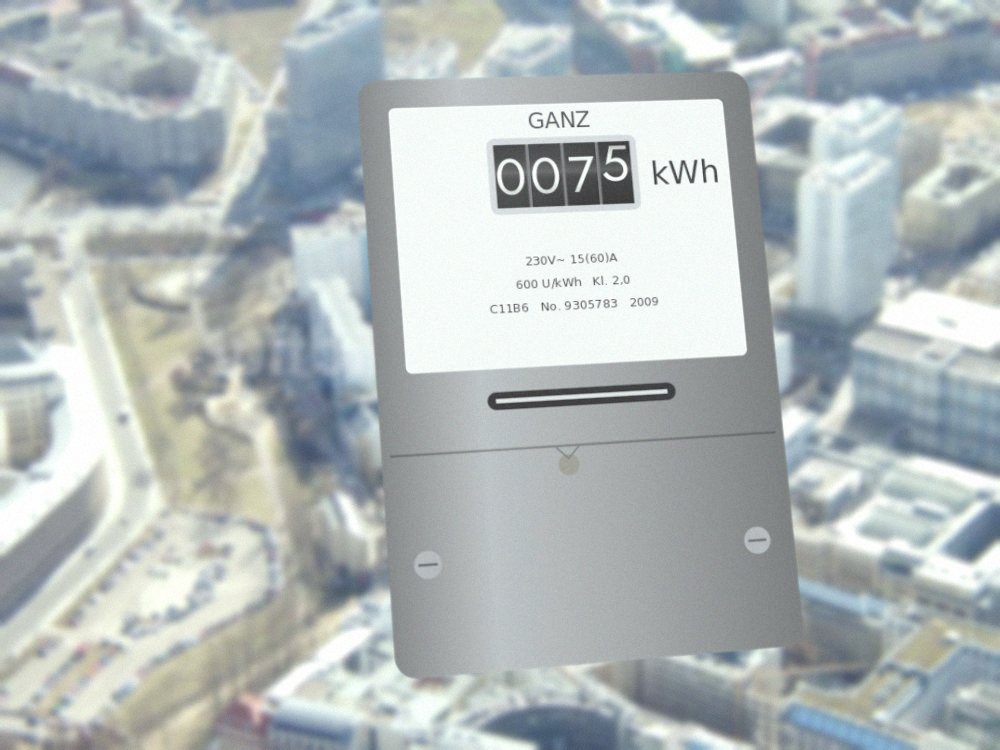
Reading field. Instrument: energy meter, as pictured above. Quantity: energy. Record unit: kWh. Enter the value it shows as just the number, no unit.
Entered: 75
